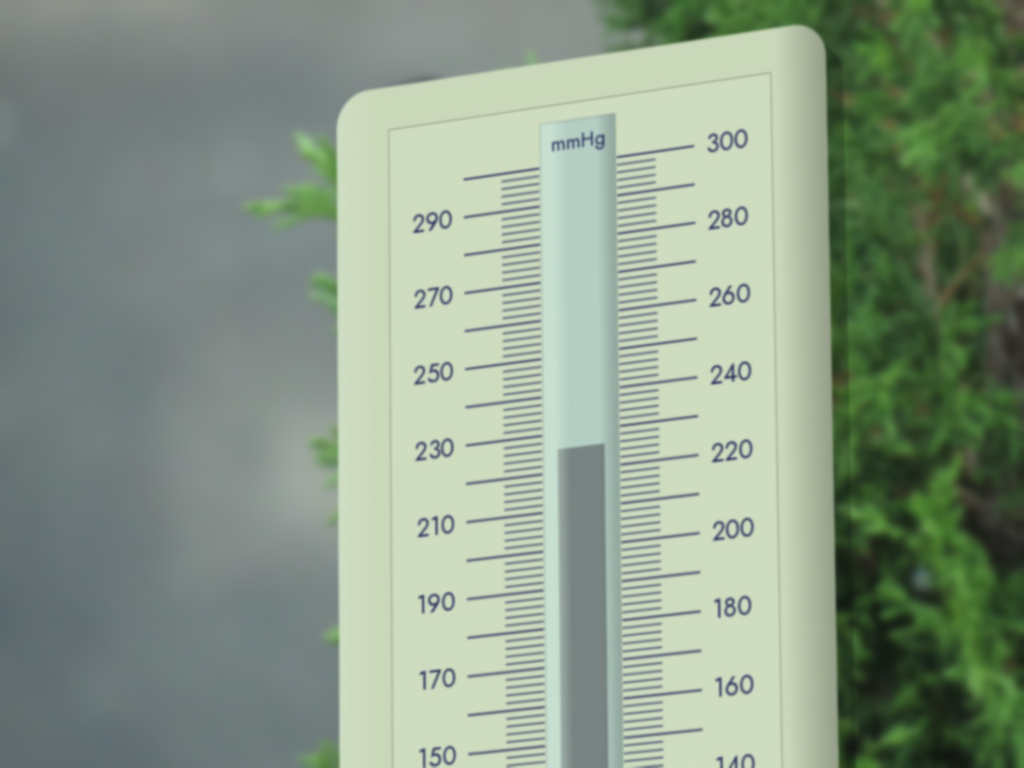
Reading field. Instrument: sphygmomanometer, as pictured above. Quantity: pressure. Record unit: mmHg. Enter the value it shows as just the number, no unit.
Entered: 226
